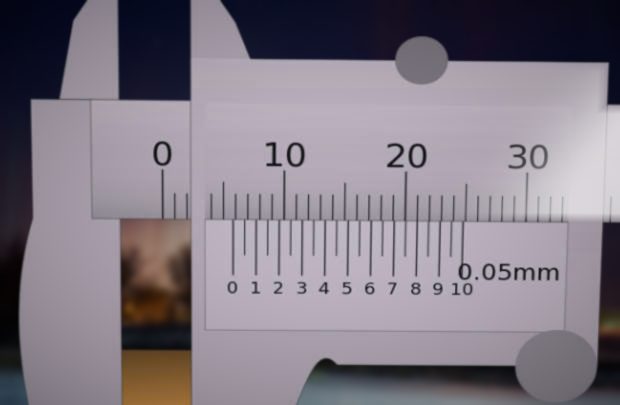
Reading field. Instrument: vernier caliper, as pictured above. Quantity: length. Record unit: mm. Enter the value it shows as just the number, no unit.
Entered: 5.8
